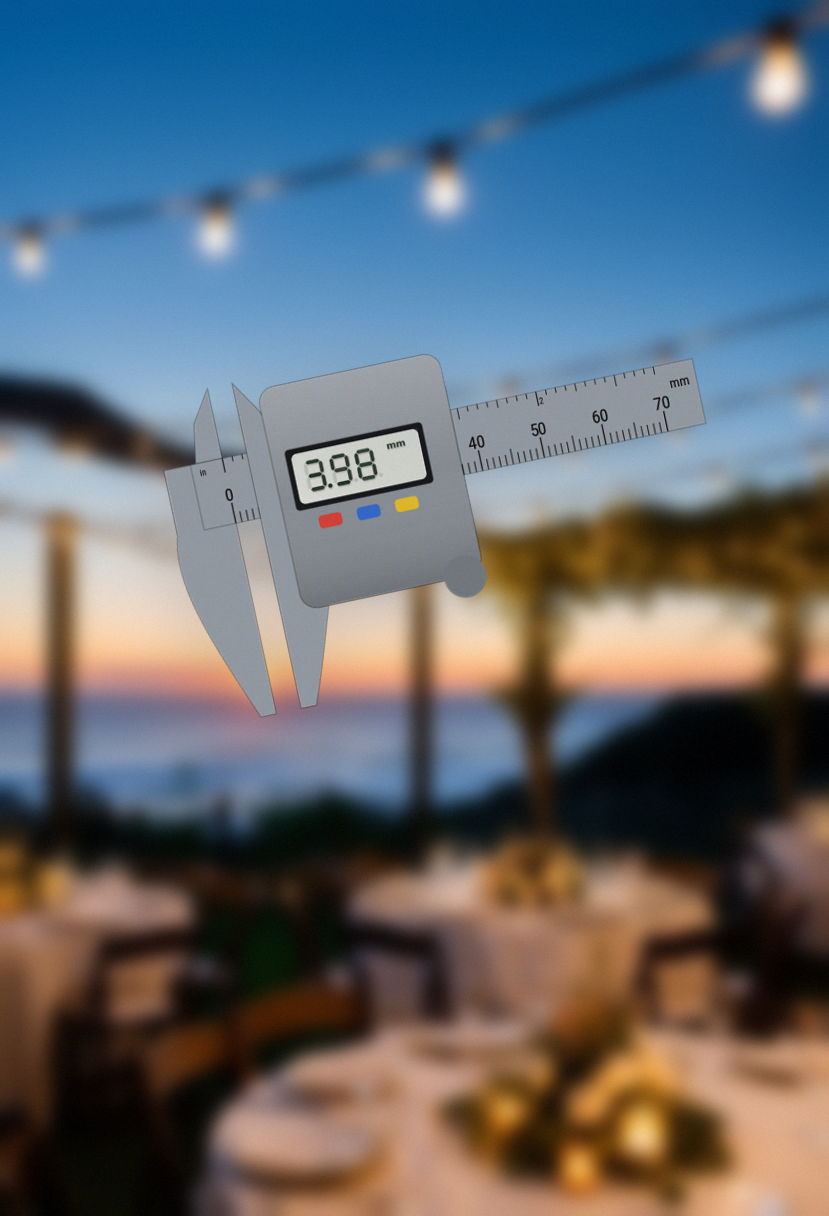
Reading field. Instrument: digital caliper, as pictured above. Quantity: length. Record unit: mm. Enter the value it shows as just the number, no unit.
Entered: 3.98
